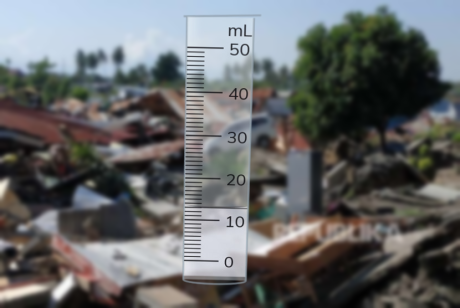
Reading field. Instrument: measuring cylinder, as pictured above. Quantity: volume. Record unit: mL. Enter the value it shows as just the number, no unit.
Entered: 13
